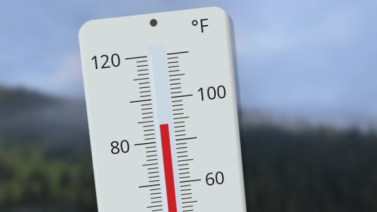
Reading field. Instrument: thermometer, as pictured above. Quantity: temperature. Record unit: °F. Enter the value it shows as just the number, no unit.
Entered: 88
